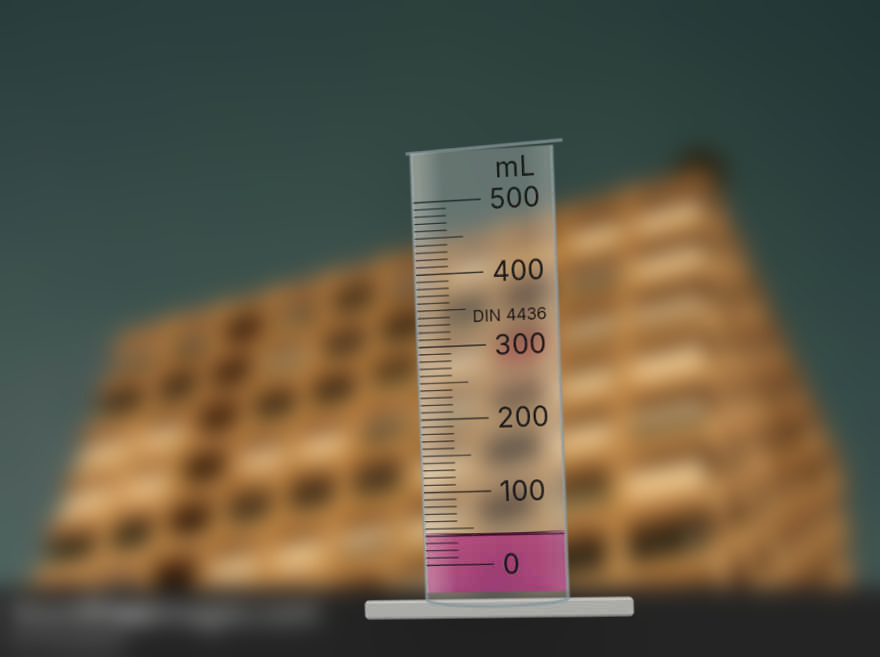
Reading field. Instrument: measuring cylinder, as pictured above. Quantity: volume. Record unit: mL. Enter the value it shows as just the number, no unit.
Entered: 40
